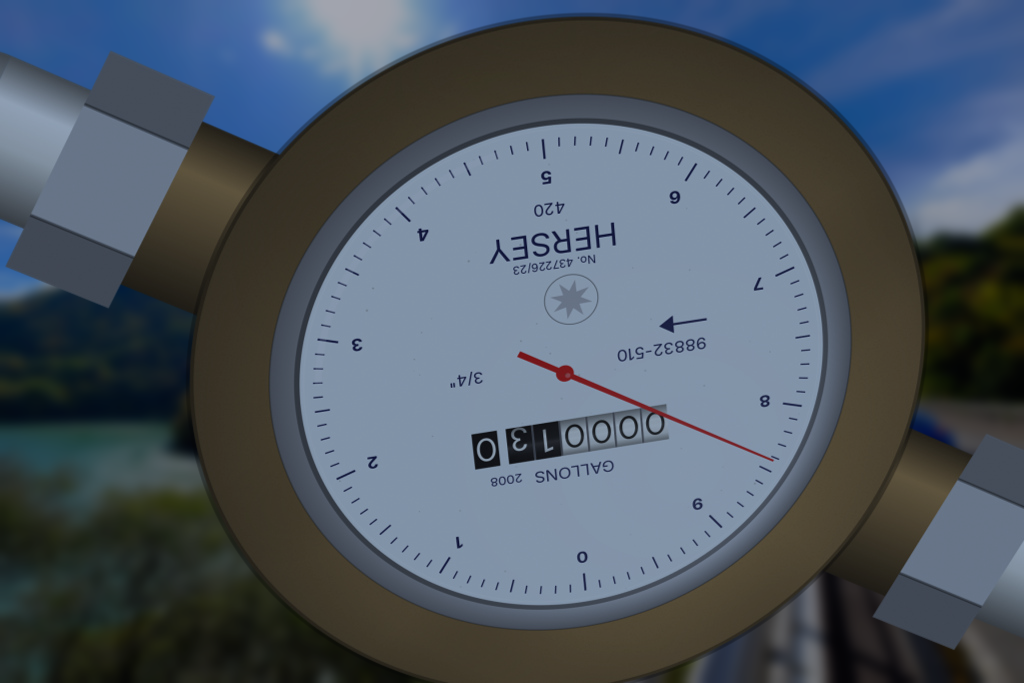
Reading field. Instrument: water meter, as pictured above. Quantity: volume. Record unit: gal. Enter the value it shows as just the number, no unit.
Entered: 128.4
